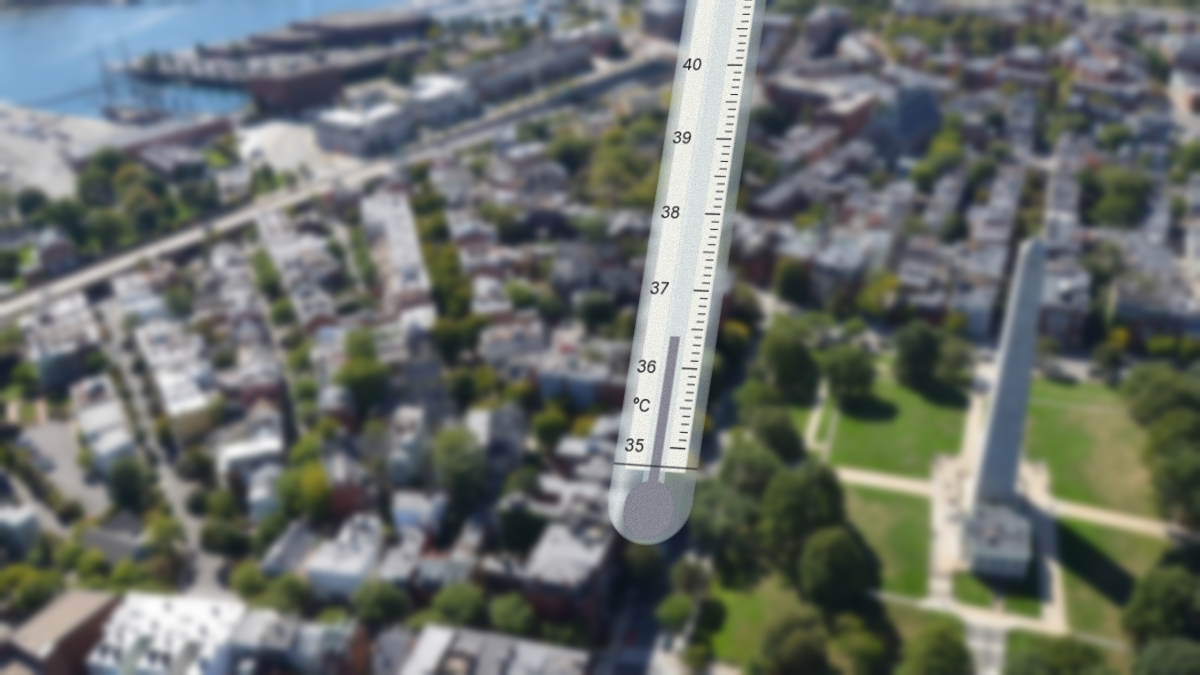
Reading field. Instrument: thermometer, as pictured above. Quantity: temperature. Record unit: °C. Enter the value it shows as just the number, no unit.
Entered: 36.4
